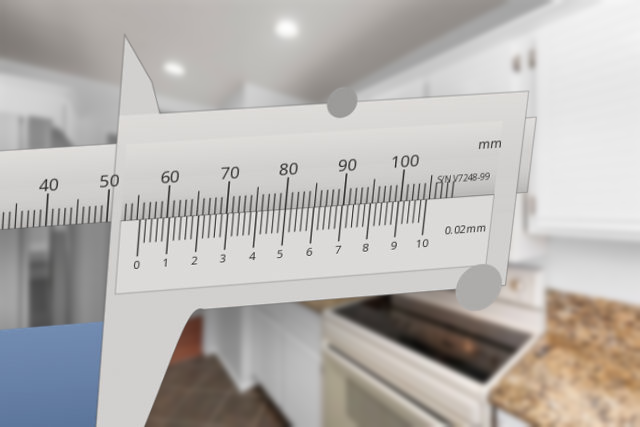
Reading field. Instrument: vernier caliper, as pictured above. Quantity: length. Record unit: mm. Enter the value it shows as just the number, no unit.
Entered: 55.5
